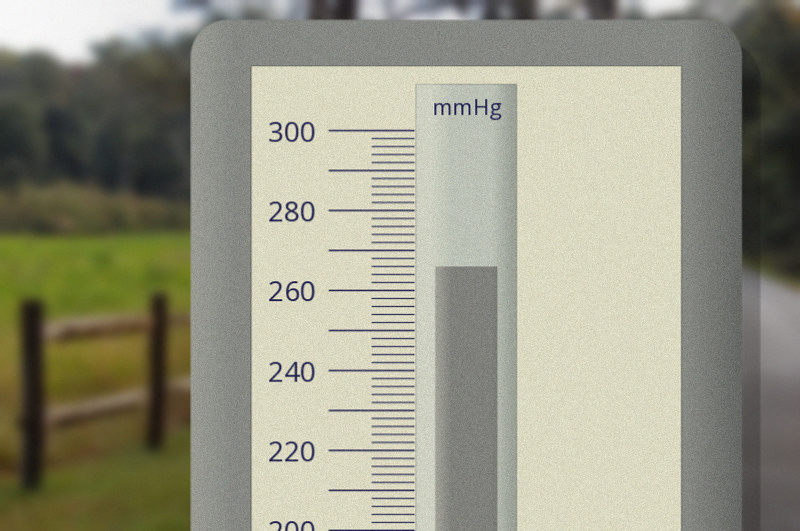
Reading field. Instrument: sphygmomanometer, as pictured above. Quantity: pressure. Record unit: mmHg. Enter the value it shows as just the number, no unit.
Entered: 266
